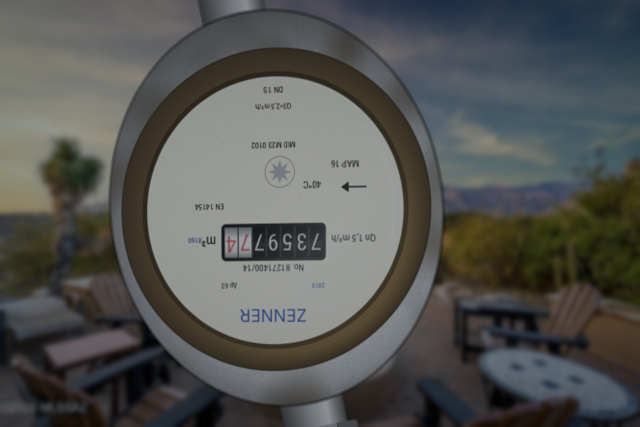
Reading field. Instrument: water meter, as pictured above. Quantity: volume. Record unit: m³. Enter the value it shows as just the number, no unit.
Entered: 73597.74
